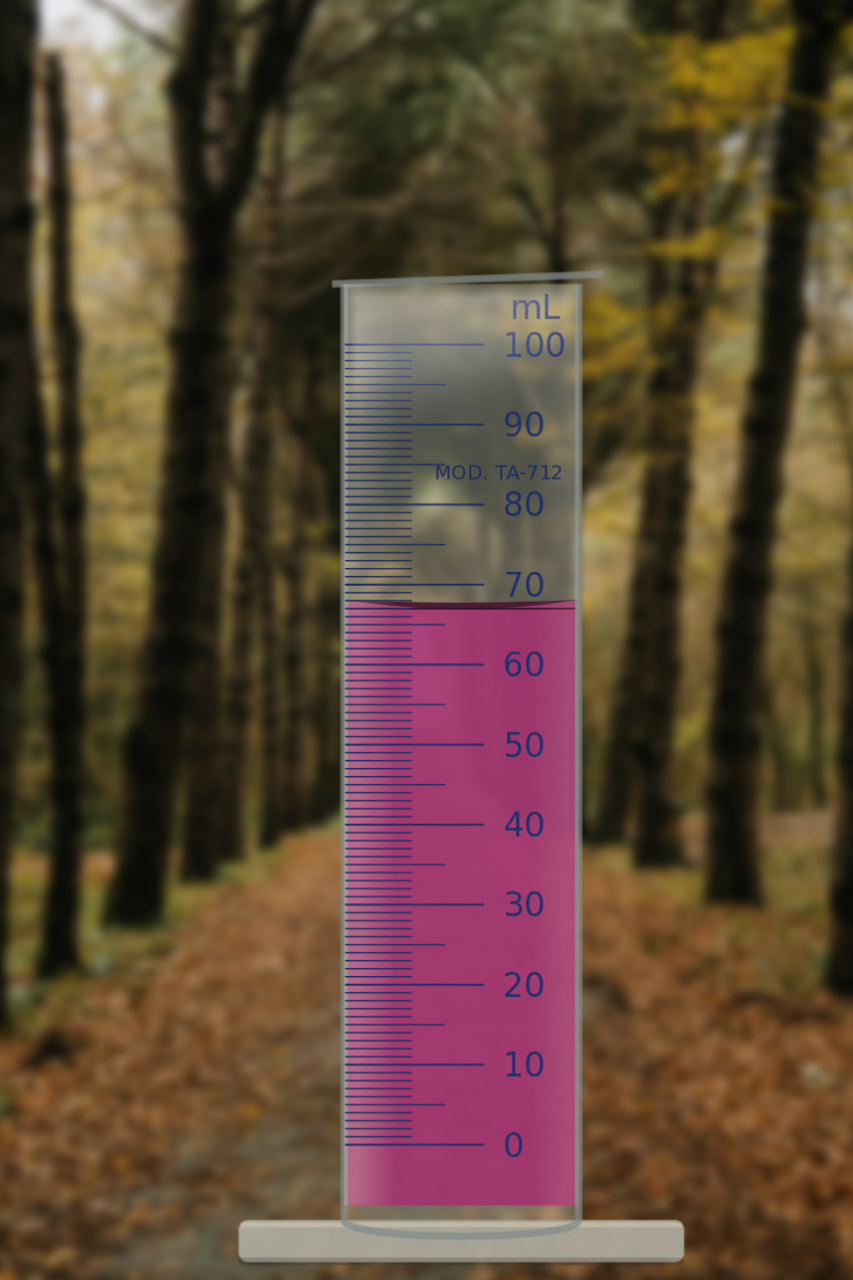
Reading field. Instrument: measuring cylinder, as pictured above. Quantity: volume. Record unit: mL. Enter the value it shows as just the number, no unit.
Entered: 67
